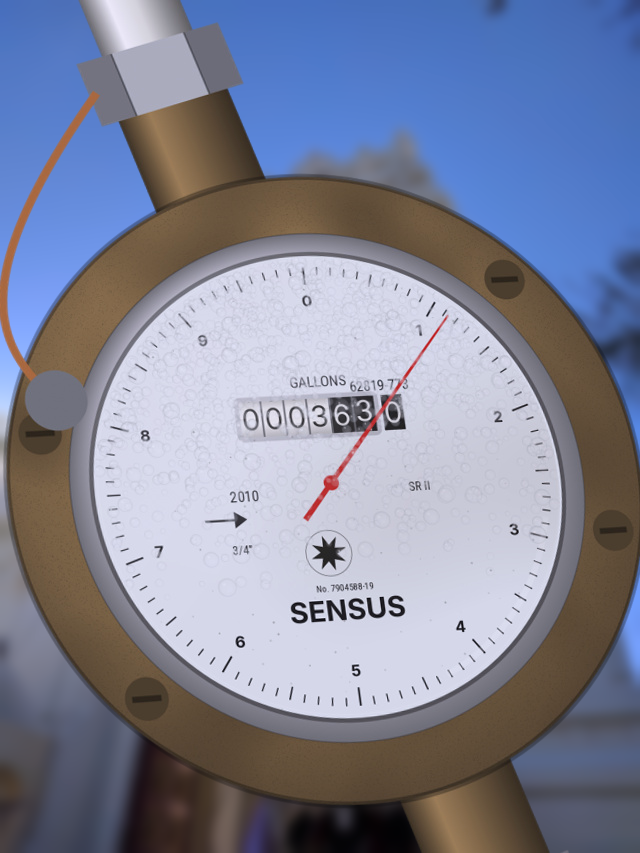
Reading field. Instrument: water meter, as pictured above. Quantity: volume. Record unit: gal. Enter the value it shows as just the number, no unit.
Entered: 3631.1
